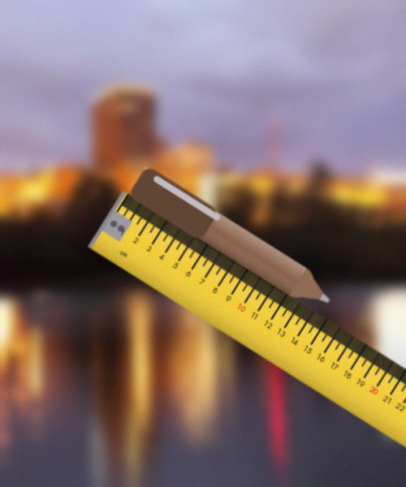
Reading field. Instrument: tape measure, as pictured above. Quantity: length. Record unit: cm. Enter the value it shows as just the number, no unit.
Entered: 14.5
